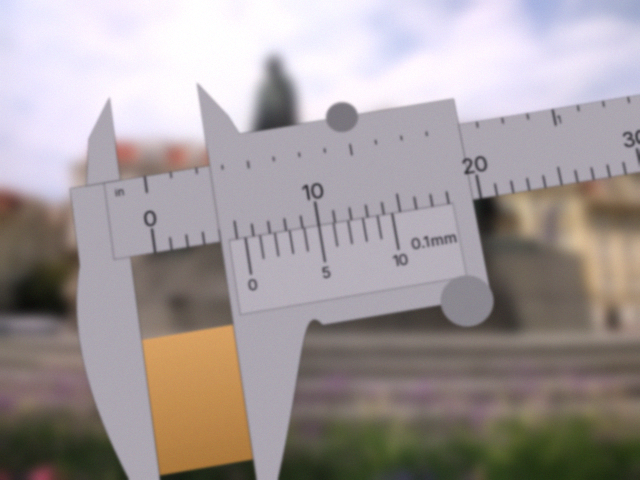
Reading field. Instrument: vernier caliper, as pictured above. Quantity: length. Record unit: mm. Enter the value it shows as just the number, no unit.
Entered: 5.5
